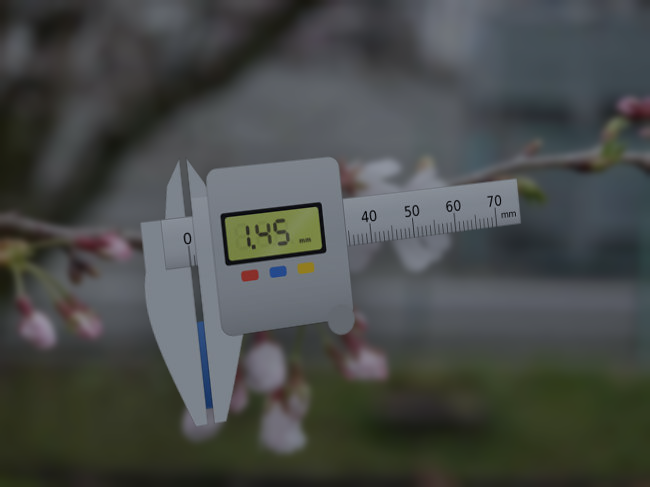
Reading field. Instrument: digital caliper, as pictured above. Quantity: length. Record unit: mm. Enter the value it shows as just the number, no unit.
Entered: 1.45
